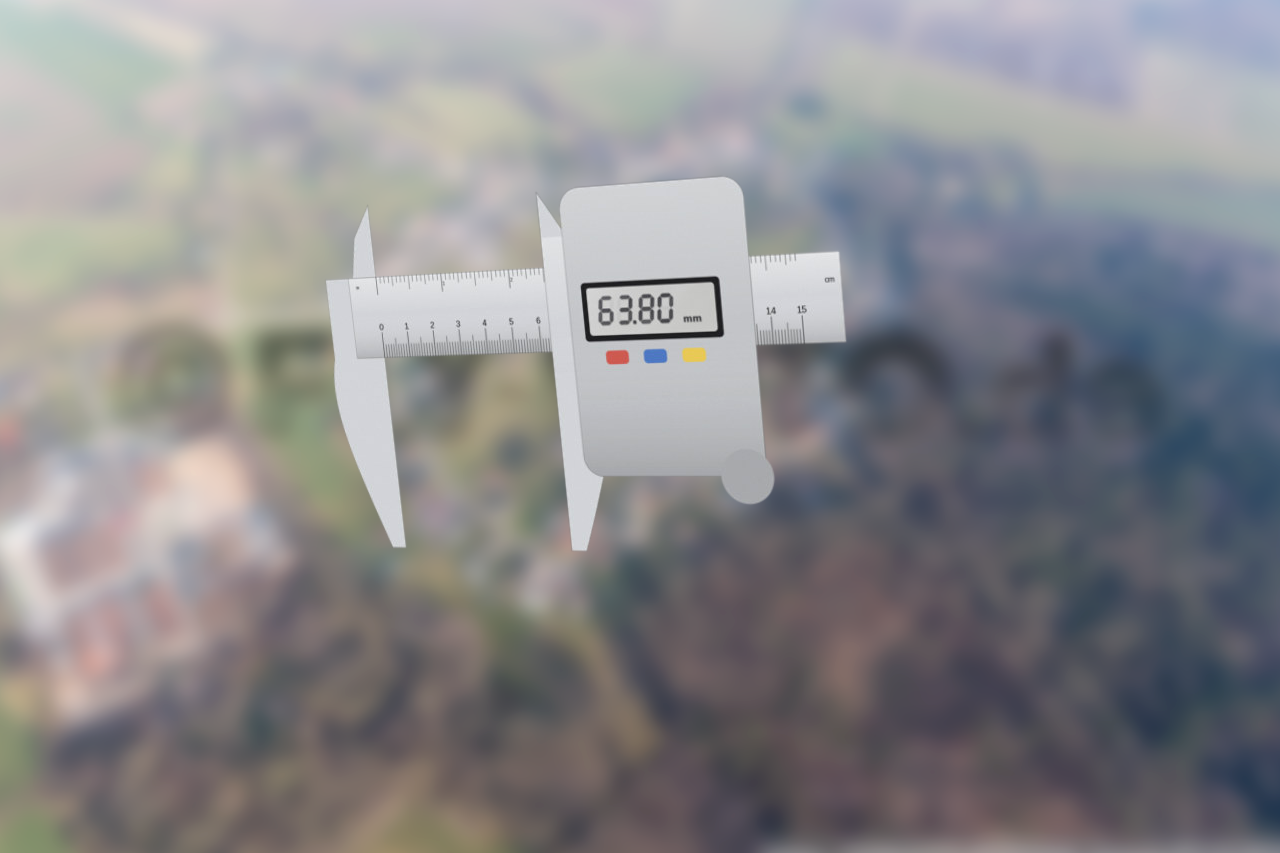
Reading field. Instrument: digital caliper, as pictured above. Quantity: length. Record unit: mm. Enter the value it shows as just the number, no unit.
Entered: 63.80
